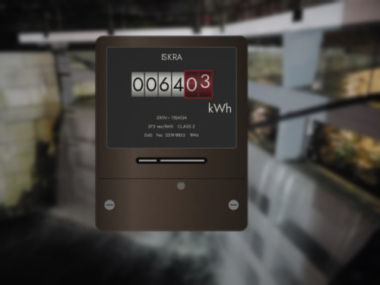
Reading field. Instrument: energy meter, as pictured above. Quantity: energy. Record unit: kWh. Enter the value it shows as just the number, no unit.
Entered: 64.03
